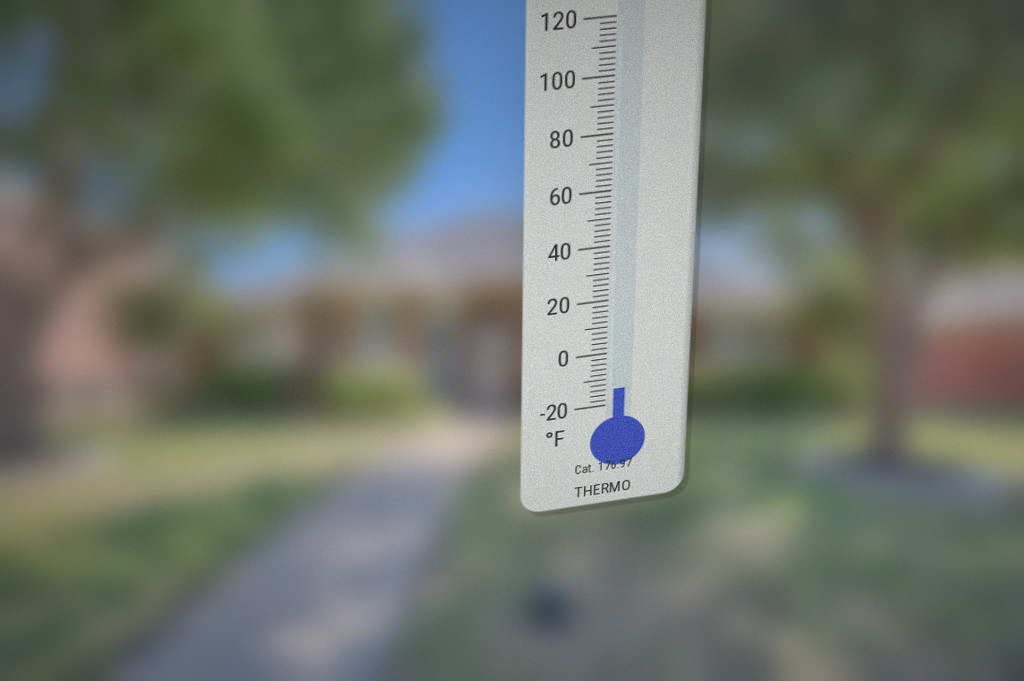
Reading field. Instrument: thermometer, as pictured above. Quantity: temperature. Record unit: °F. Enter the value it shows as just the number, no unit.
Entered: -14
